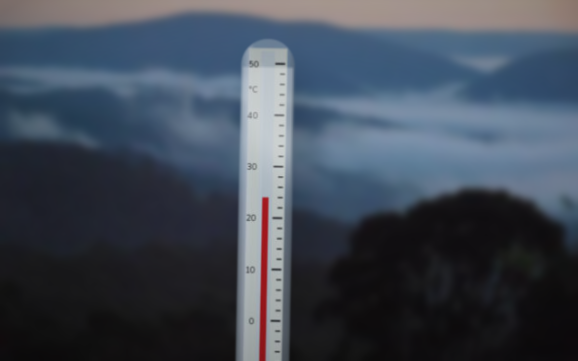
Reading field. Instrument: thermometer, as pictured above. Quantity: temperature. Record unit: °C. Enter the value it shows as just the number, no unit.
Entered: 24
